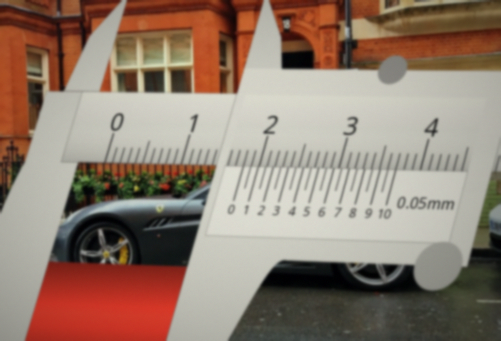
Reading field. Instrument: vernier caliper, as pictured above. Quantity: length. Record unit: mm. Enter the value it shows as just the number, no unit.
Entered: 18.0
